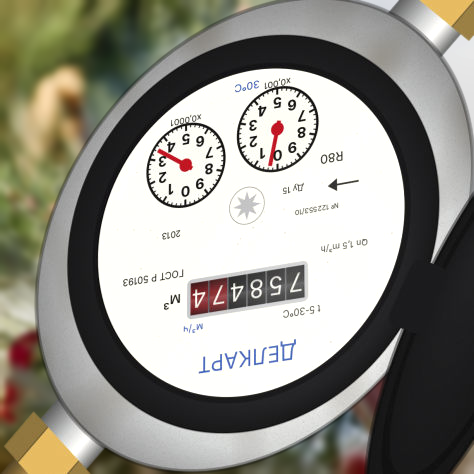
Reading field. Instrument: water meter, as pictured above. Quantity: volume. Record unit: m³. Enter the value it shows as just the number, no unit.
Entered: 7584.7403
